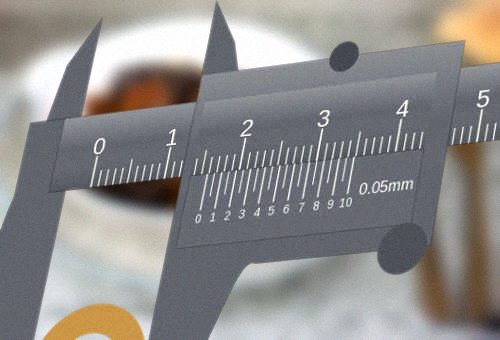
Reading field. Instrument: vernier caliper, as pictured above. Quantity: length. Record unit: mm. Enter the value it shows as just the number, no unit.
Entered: 15.8
